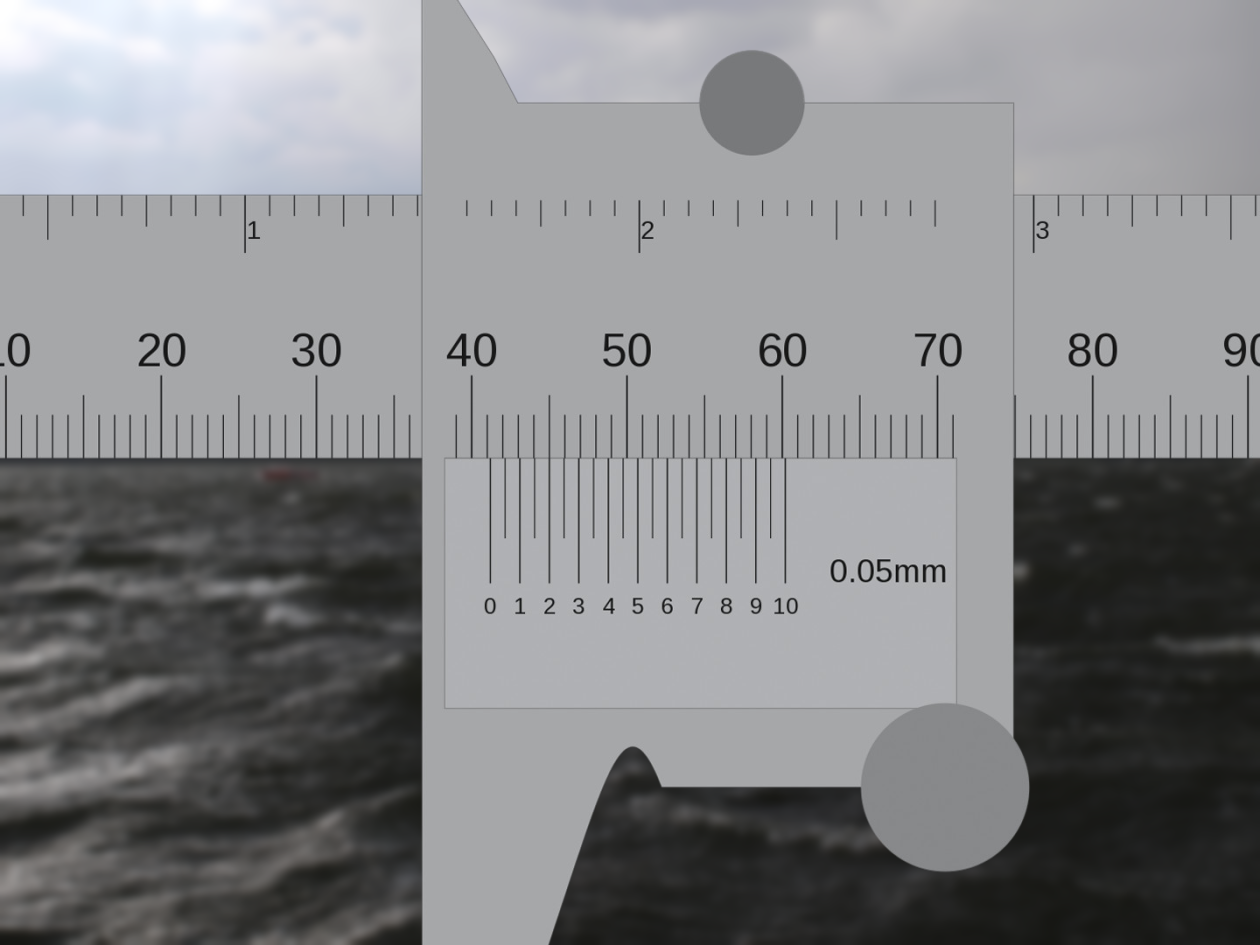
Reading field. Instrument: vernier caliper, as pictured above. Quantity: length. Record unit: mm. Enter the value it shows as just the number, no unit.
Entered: 41.2
